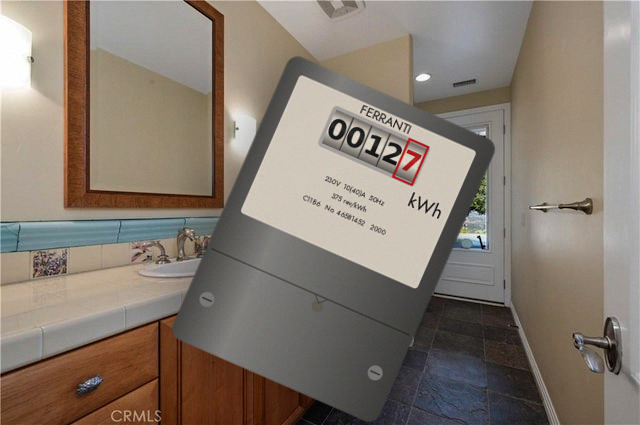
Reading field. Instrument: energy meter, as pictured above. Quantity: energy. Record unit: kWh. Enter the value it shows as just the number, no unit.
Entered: 12.7
